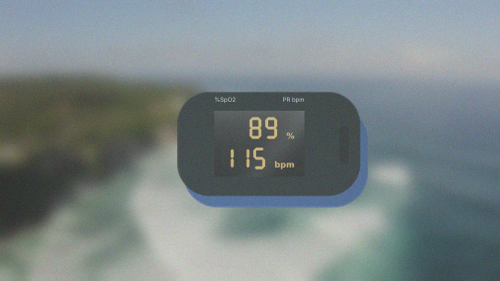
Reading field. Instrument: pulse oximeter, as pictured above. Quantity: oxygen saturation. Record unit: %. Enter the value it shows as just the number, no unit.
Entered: 89
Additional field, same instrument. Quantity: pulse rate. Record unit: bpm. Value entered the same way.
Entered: 115
